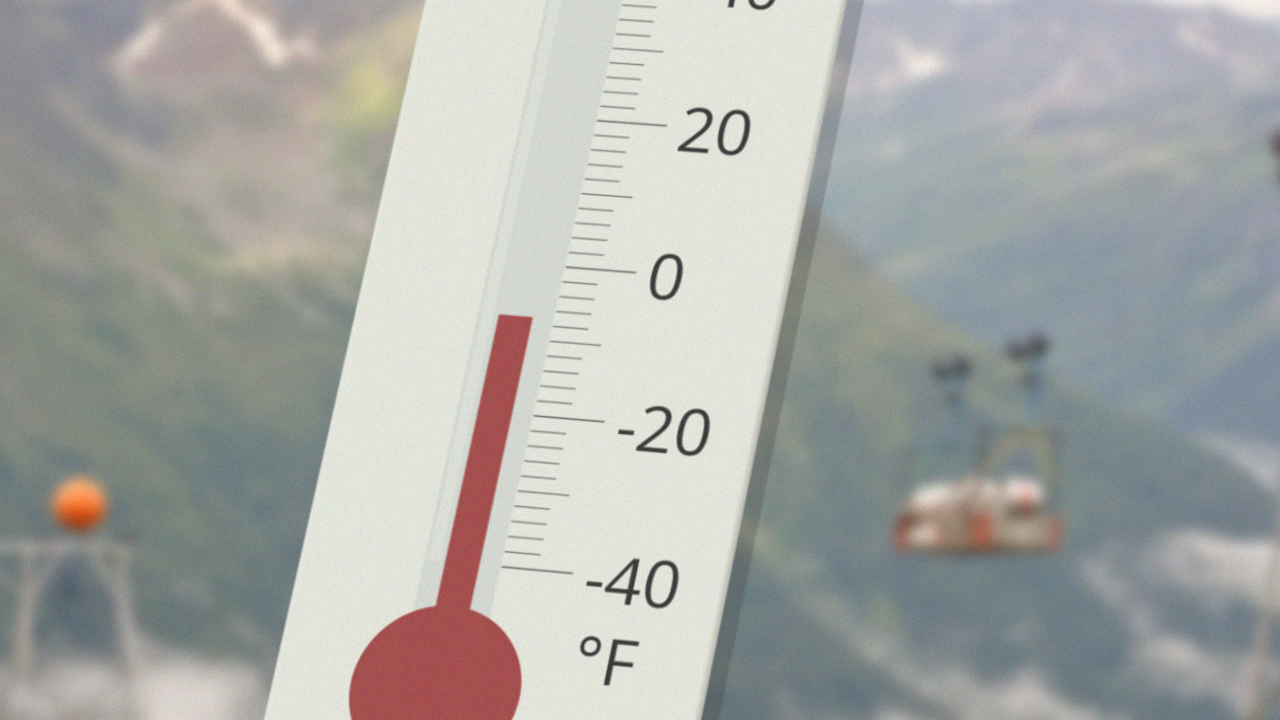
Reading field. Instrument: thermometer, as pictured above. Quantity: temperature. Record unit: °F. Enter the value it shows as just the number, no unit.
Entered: -7
